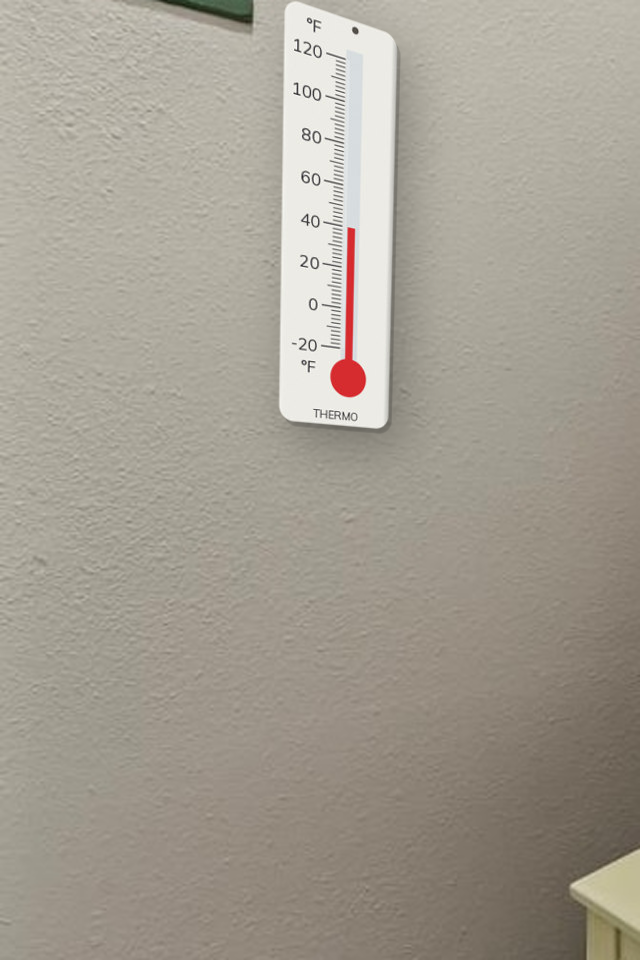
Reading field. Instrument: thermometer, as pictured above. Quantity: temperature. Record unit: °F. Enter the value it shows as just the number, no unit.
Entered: 40
